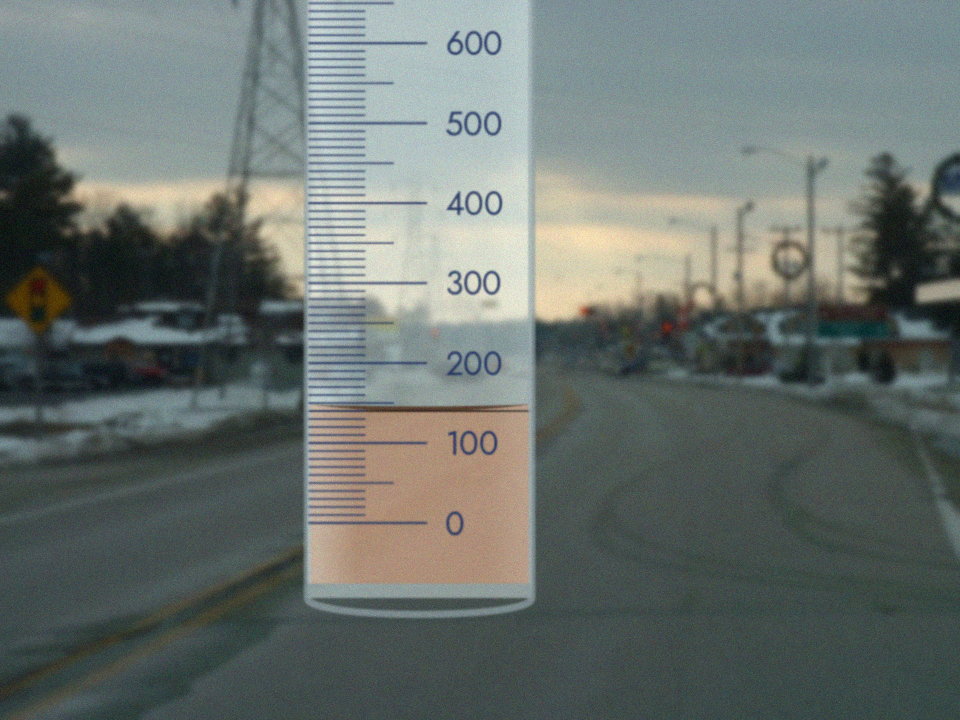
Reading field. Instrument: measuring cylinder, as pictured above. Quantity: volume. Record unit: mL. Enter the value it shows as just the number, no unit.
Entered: 140
